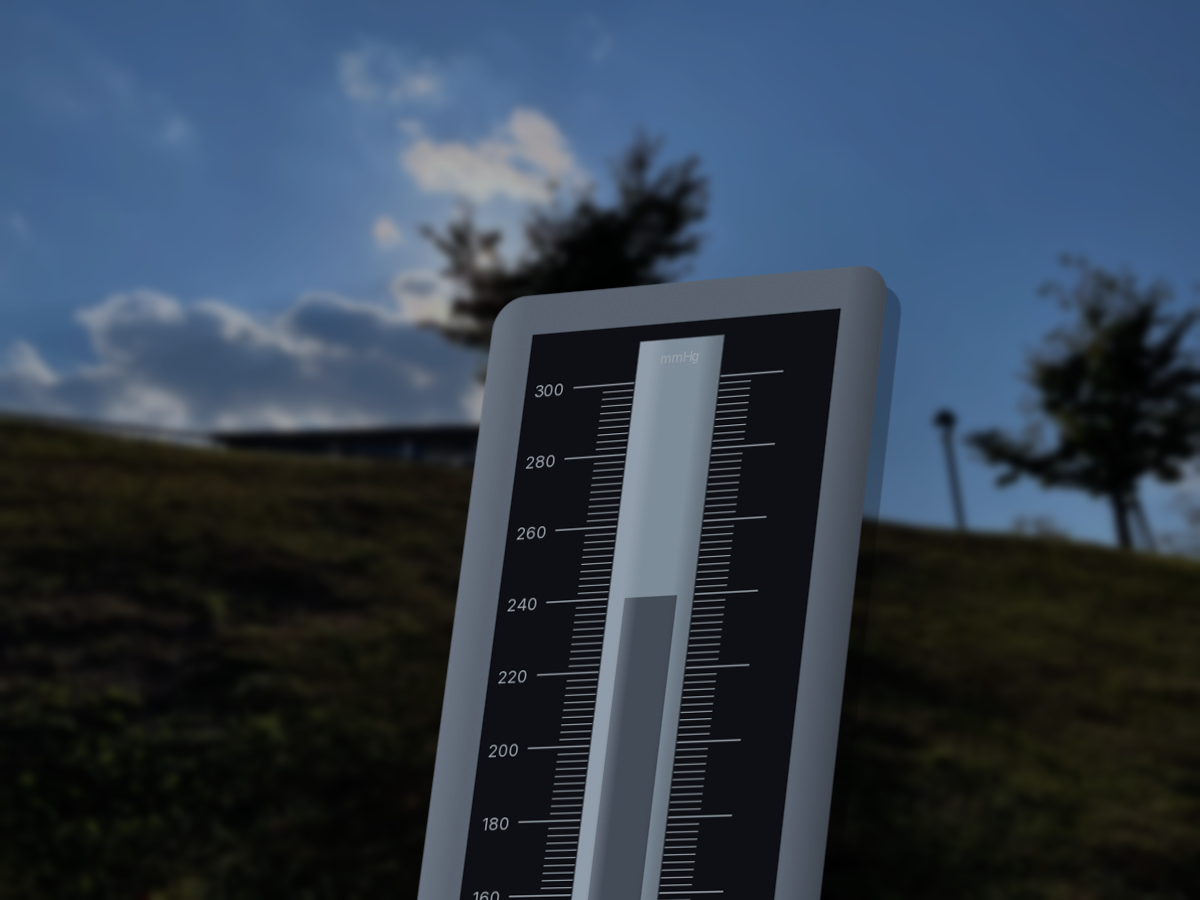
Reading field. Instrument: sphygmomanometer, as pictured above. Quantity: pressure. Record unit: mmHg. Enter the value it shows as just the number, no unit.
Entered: 240
